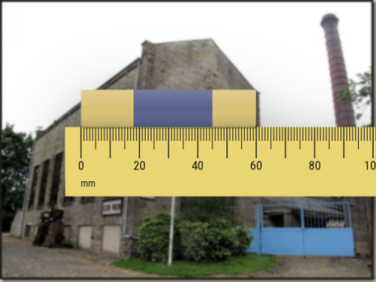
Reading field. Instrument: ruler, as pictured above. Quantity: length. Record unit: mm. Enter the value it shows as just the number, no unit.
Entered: 60
